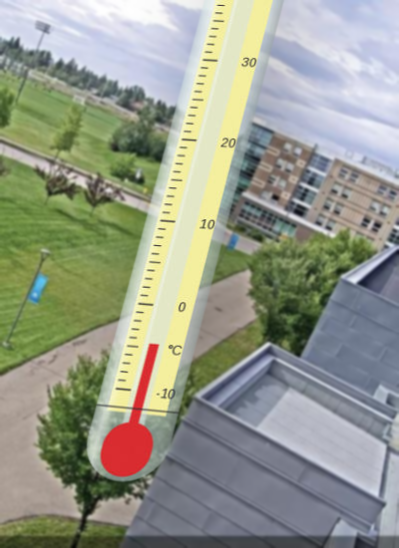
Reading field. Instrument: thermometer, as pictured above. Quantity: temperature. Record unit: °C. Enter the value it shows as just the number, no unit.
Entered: -4.5
